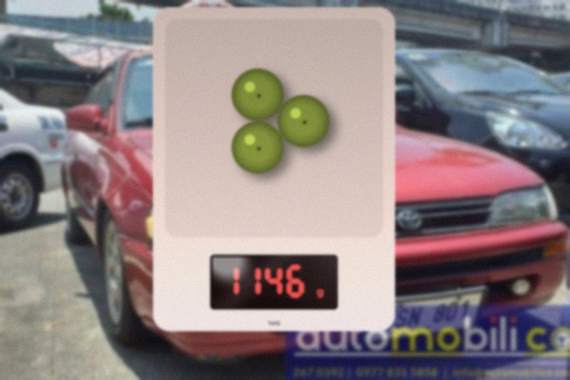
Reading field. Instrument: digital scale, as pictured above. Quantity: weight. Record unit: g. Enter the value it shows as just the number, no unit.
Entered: 1146
